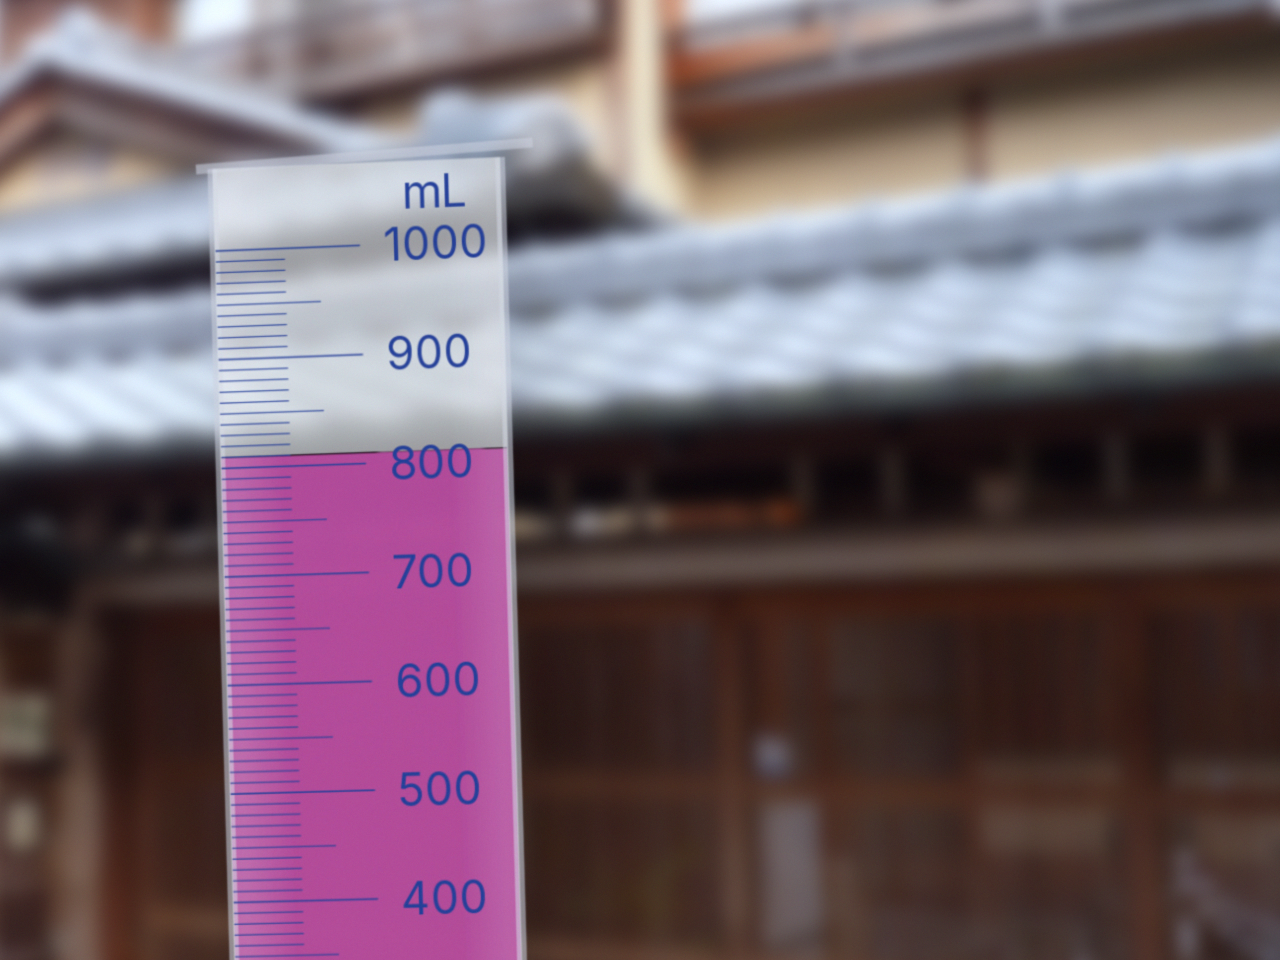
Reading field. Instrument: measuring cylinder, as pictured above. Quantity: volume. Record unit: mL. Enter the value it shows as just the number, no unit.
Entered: 810
